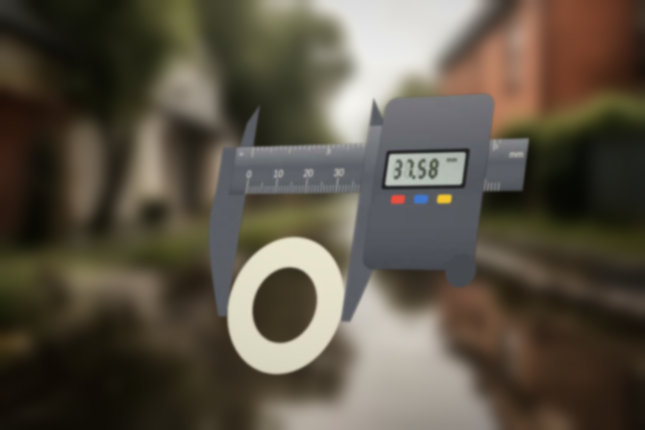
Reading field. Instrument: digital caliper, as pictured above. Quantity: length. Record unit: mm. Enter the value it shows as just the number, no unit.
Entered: 37.58
